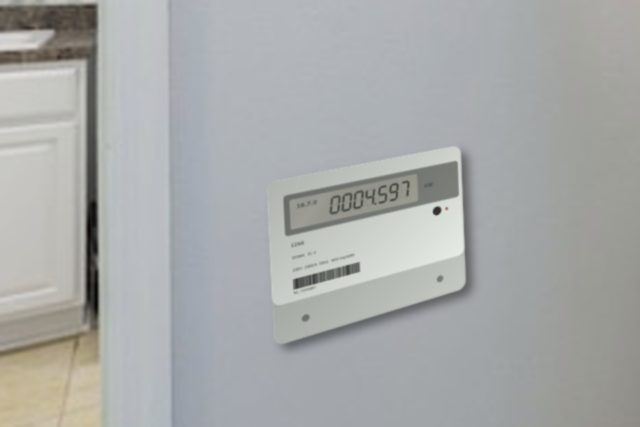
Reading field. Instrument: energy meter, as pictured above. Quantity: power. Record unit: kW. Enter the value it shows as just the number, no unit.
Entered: 4.597
